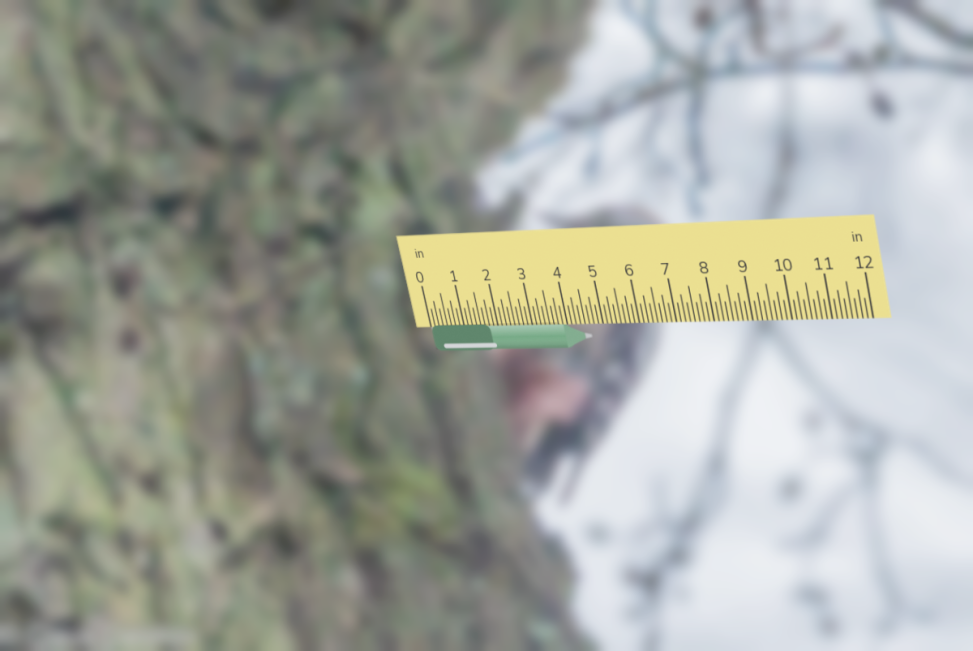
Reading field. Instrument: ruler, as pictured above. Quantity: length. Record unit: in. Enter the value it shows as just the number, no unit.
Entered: 4.625
